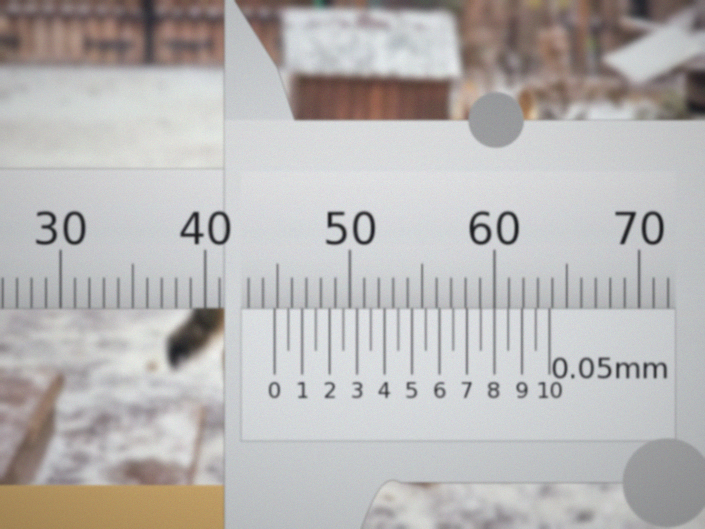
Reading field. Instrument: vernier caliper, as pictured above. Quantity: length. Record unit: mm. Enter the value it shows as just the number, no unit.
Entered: 44.8
